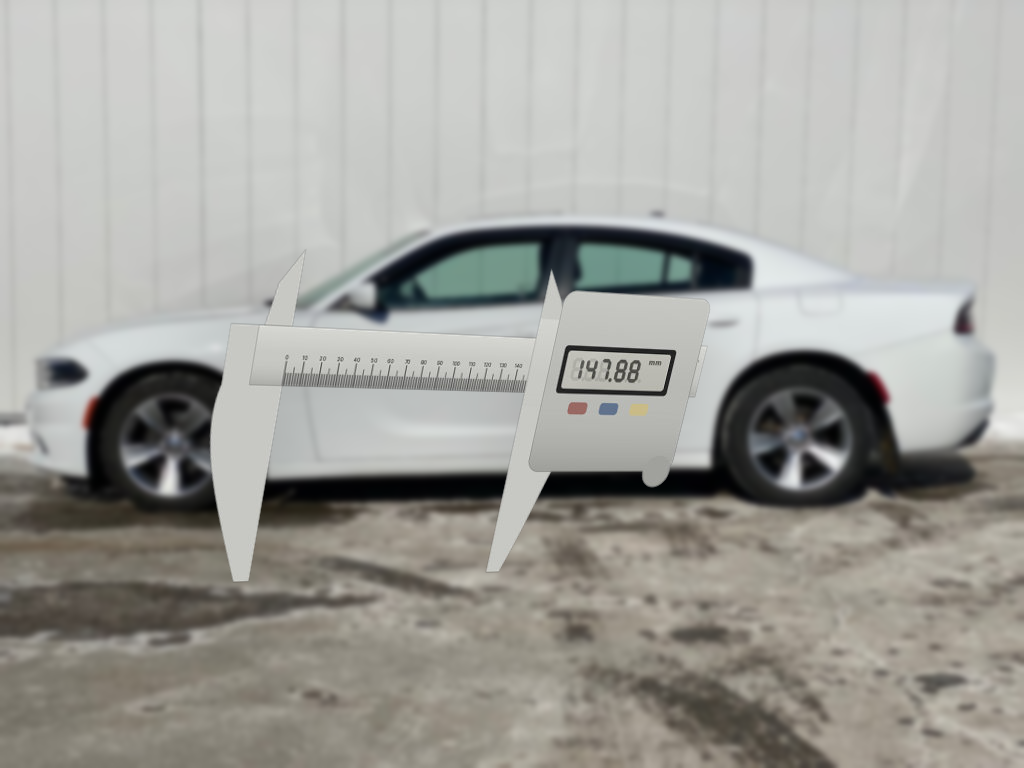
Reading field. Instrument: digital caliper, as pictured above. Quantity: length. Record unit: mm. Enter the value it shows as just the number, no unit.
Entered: 147.88
